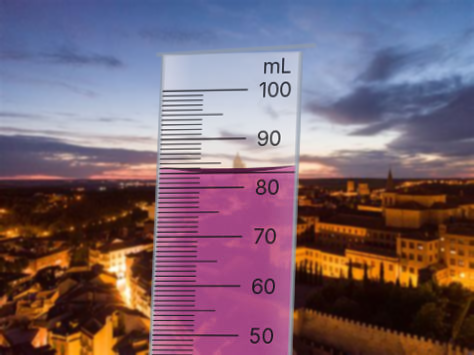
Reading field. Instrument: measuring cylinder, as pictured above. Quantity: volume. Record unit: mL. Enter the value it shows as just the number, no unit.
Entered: 83
